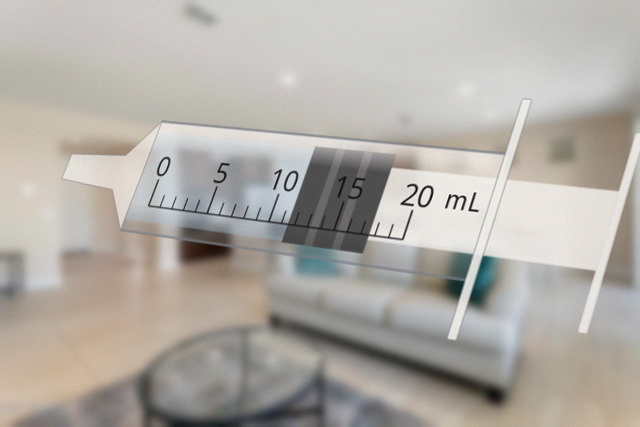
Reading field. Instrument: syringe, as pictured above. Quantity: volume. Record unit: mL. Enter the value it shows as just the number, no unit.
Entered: 11.5
